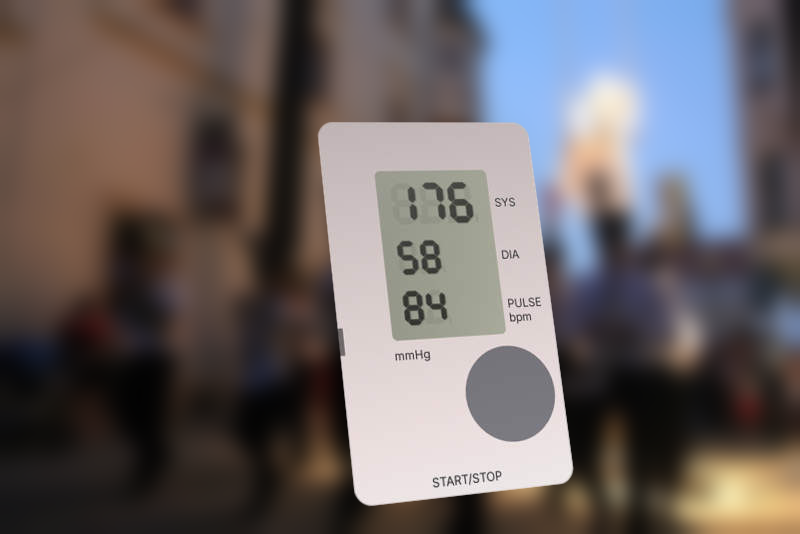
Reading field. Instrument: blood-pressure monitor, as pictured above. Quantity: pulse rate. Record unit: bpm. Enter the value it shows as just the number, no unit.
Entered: 84
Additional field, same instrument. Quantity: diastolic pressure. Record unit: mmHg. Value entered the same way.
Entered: 58
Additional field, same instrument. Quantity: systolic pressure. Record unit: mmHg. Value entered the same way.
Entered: 176
